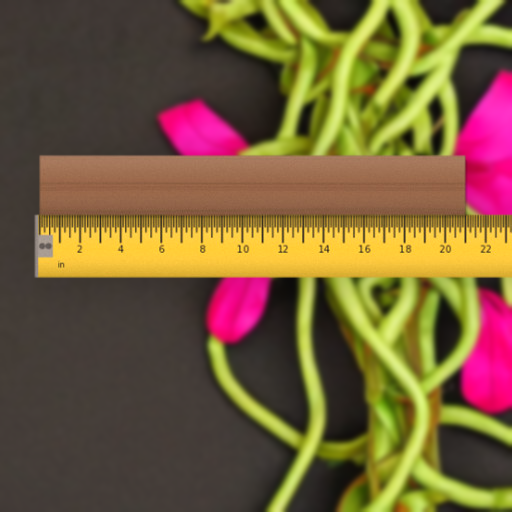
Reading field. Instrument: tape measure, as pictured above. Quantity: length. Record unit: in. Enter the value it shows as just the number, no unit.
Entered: 21
